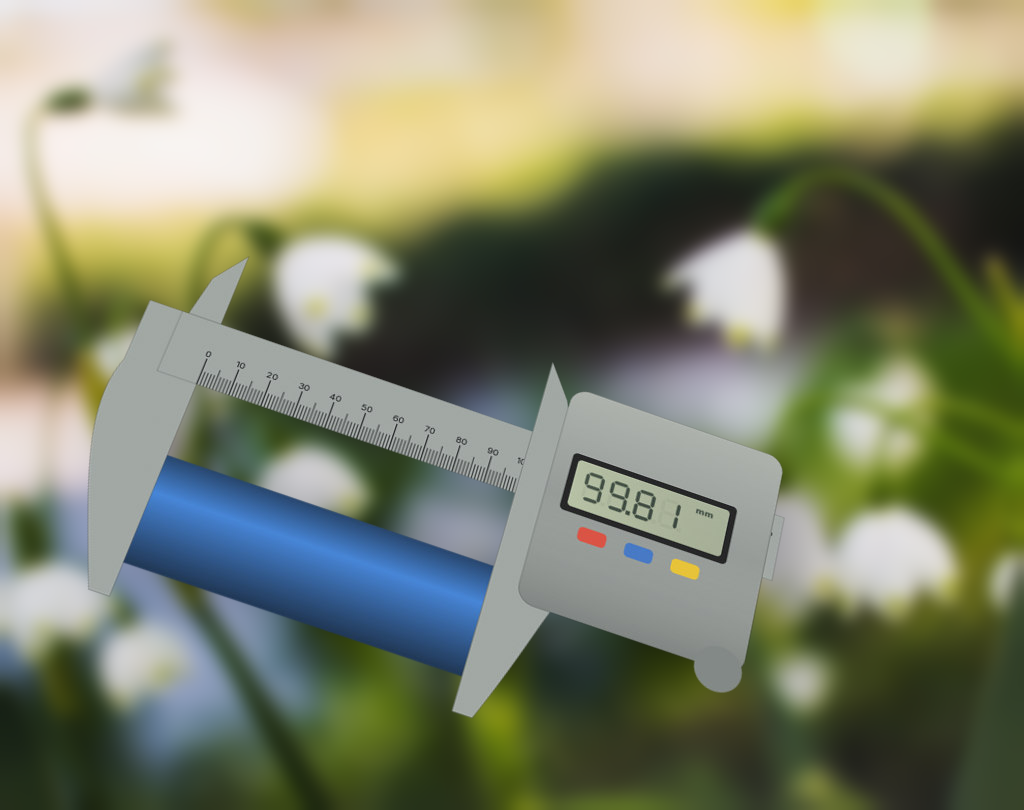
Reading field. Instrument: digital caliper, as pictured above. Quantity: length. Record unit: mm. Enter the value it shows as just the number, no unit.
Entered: 99.81
